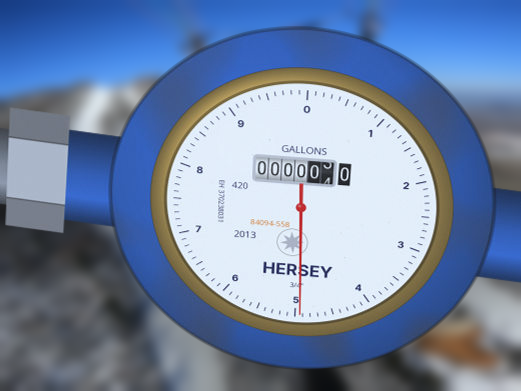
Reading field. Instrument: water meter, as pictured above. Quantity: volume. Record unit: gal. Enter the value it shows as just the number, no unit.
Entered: 34.9
